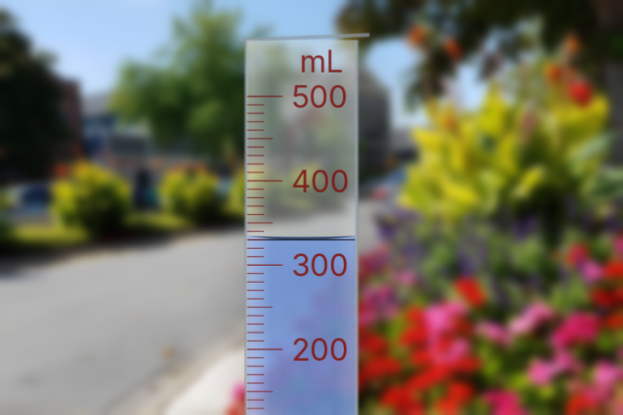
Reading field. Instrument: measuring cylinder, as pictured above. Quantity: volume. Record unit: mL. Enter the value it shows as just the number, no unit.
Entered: 330
